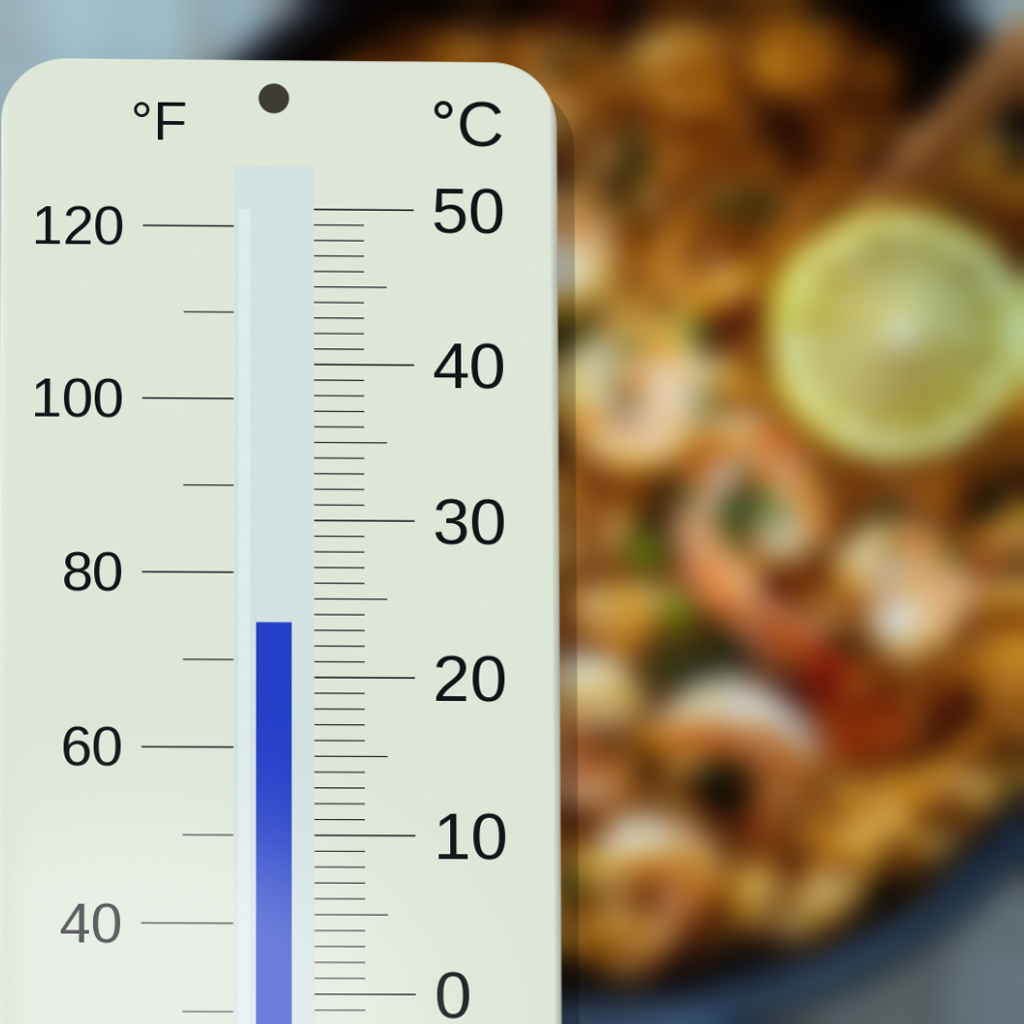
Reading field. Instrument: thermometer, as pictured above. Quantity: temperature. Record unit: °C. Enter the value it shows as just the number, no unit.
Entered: 23.5
